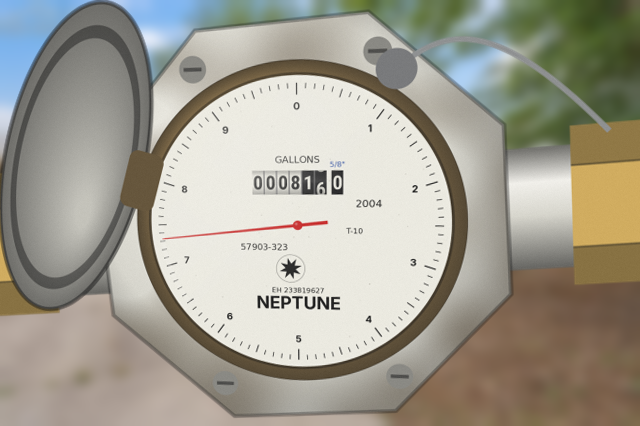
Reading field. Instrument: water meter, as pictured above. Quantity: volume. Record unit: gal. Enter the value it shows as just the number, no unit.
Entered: 8157.3
